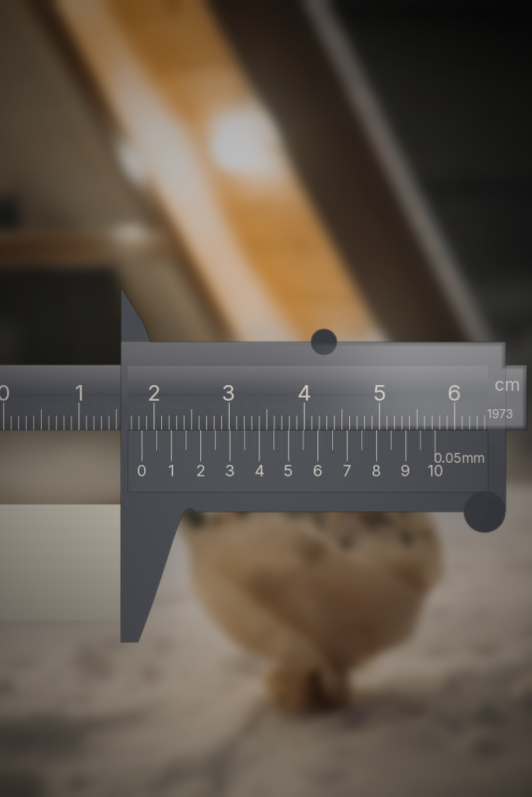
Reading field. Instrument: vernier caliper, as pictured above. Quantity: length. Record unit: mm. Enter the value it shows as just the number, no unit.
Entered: 18.4
